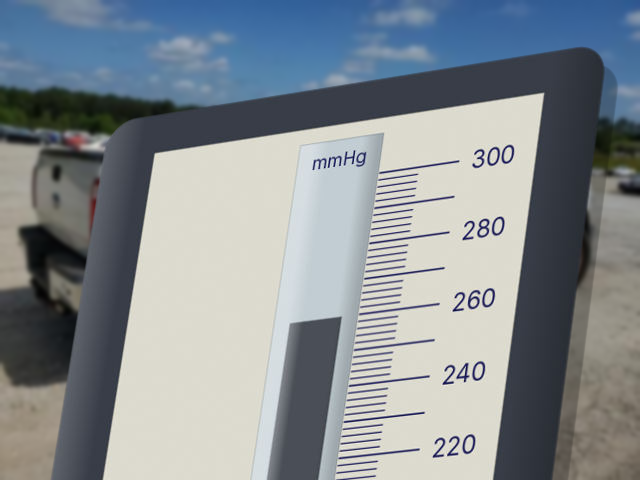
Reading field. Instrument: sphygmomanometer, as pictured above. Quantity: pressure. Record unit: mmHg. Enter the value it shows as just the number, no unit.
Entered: 260
